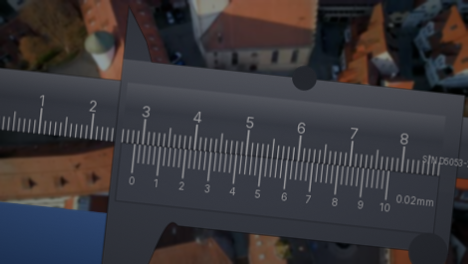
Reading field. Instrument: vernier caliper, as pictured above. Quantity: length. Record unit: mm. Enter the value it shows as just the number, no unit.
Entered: 28.5
